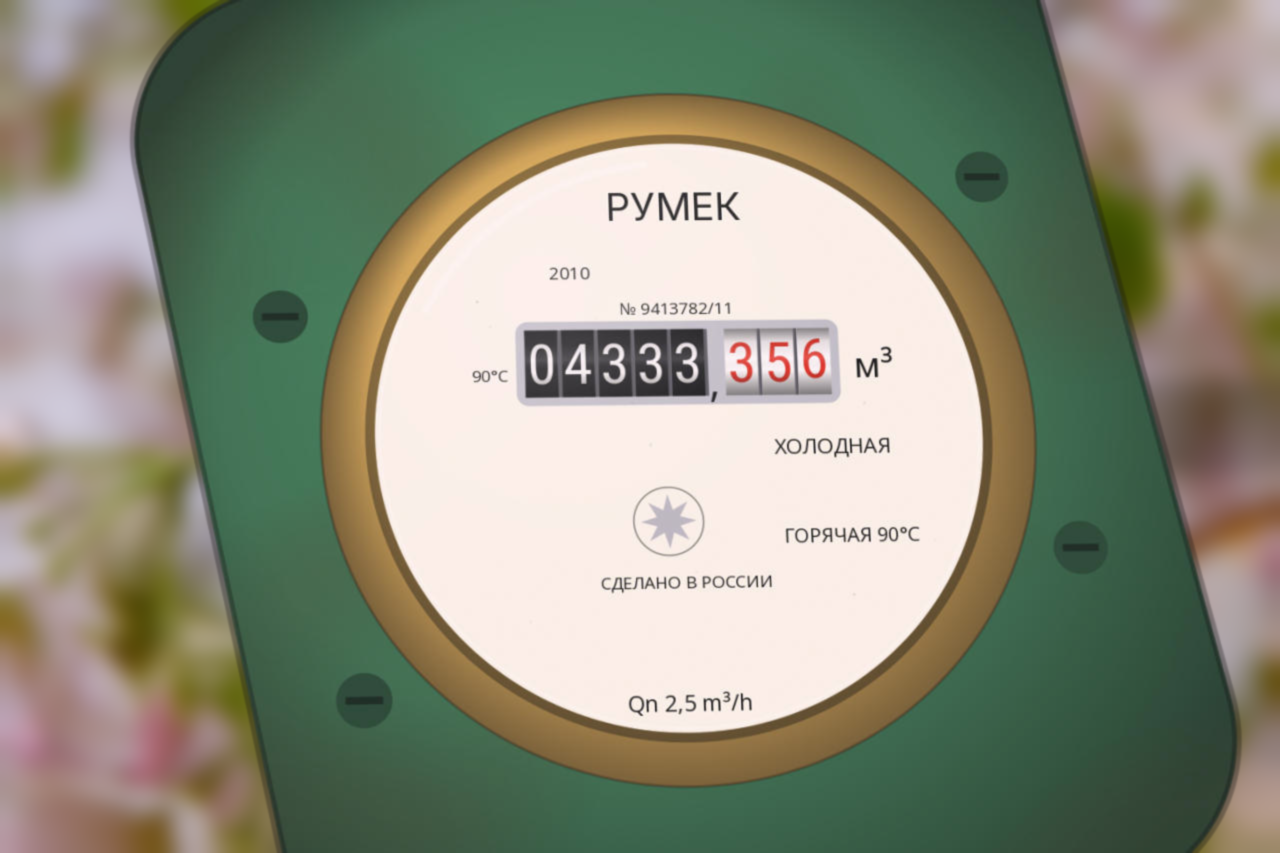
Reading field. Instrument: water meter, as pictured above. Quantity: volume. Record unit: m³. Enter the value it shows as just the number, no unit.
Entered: 4333.356
